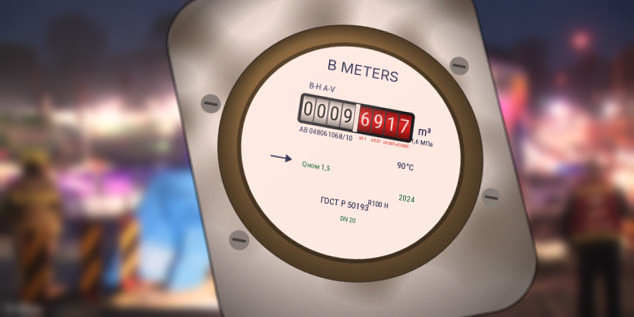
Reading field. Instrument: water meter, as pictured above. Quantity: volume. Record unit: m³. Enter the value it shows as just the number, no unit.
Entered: 9.6917
